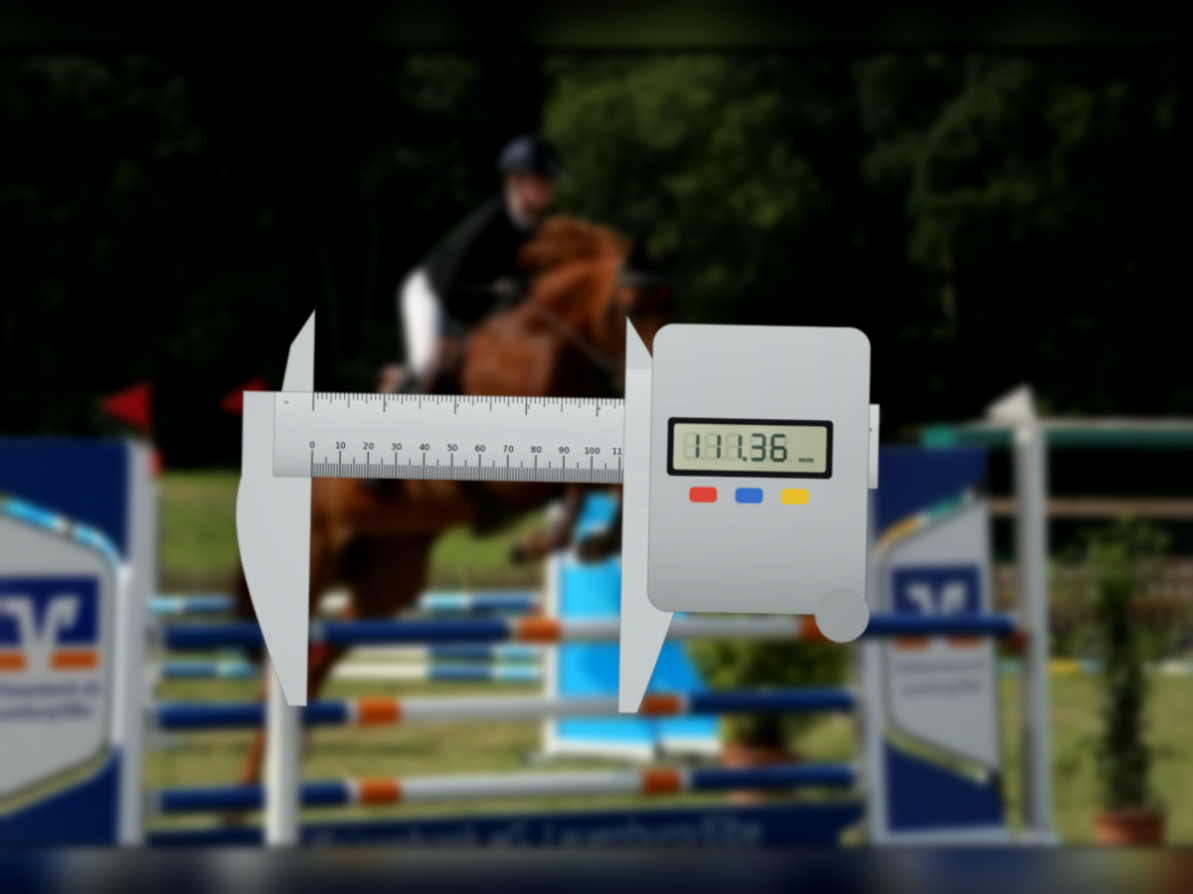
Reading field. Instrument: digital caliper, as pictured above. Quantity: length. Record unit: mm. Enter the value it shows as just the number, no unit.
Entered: 111.36
